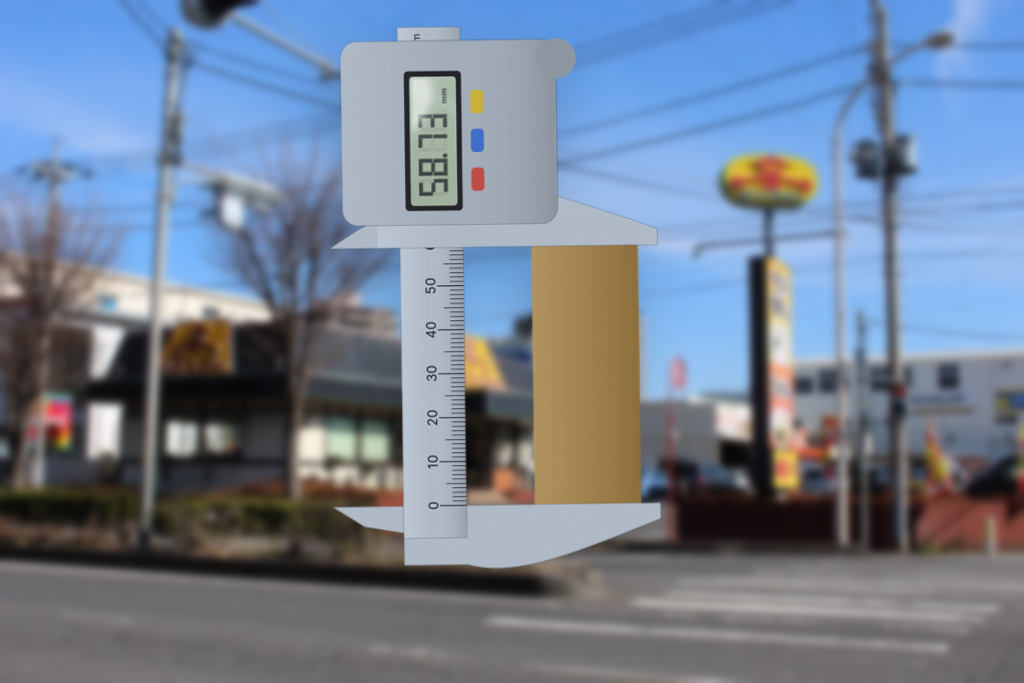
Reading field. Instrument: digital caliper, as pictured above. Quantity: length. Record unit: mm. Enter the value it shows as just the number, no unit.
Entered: 58.73
